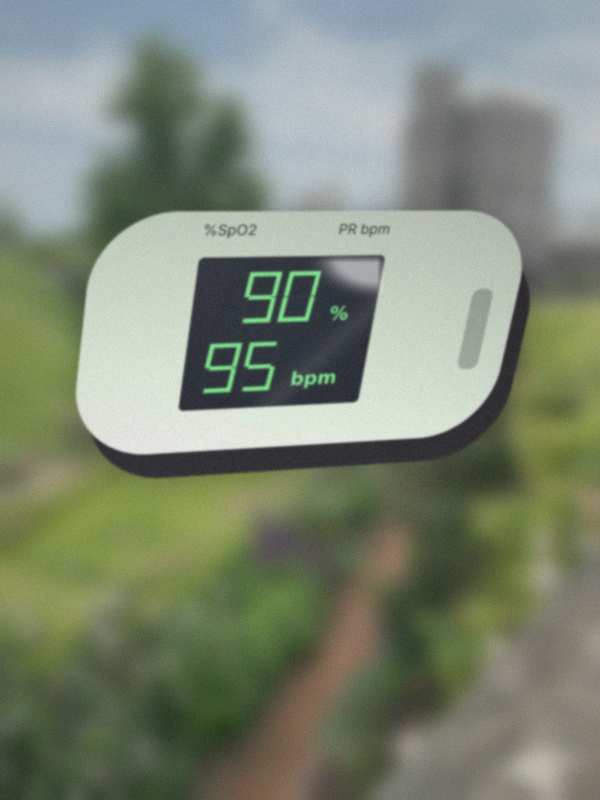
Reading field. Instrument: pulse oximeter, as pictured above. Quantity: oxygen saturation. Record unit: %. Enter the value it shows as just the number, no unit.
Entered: 90
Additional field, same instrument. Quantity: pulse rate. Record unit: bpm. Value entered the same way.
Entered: 95
